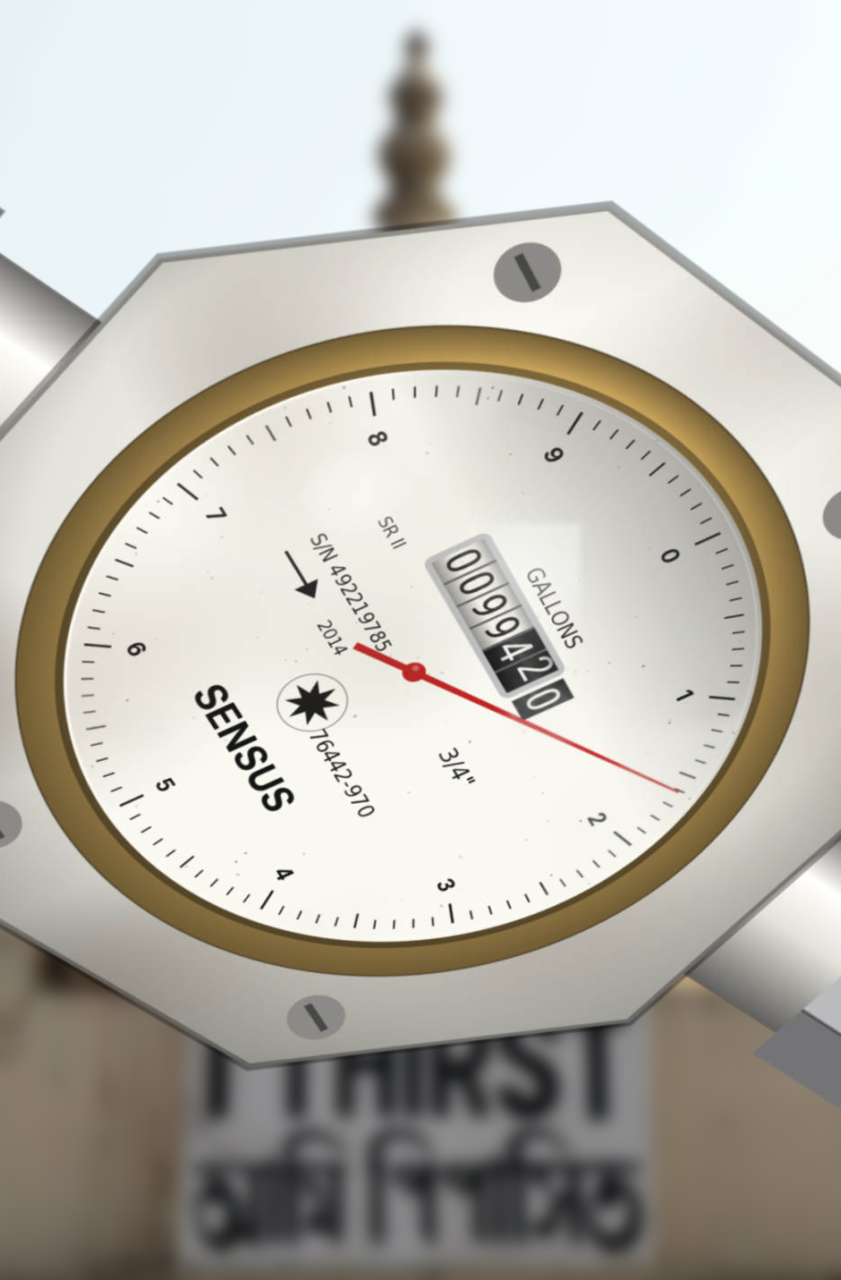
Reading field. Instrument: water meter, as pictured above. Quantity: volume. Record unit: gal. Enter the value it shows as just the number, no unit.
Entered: 99421.6
